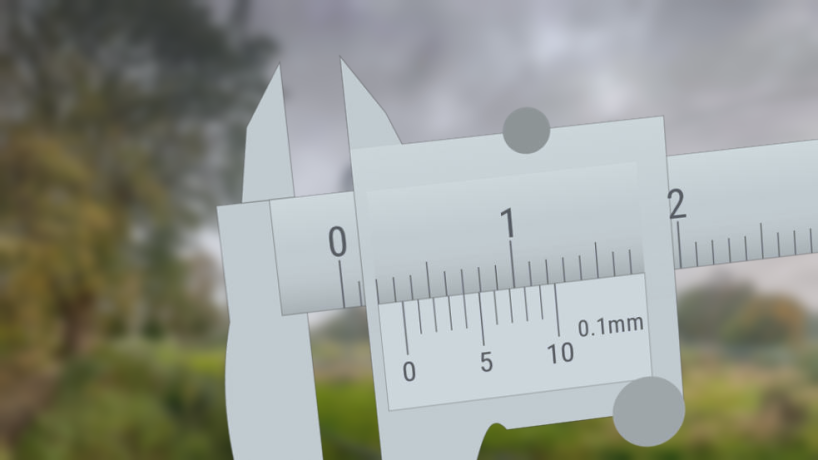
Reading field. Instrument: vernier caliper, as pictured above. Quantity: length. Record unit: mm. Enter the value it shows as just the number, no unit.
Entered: 3.4
